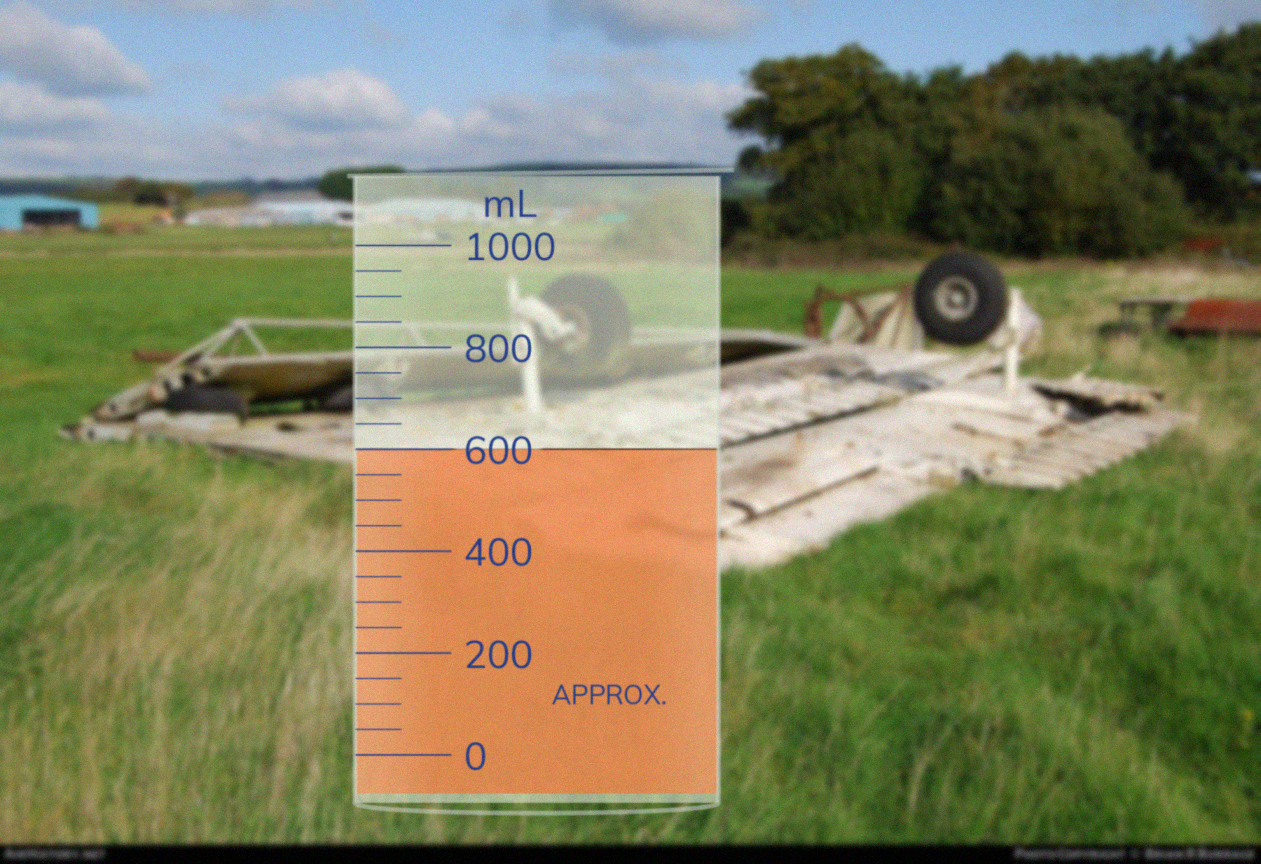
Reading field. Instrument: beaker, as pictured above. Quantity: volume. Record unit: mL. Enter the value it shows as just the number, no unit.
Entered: 600
